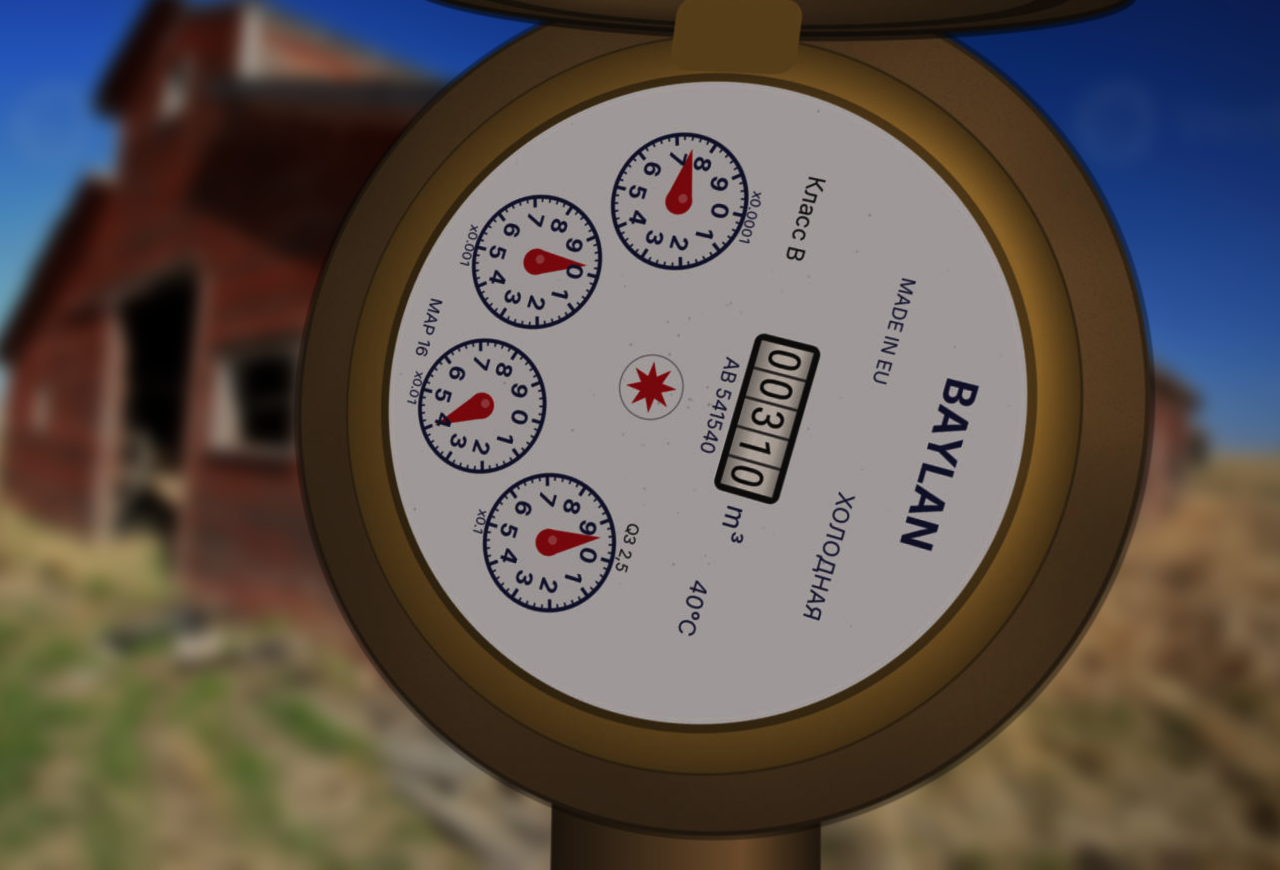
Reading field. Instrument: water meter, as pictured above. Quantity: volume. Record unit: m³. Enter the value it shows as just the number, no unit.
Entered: 309.9397
